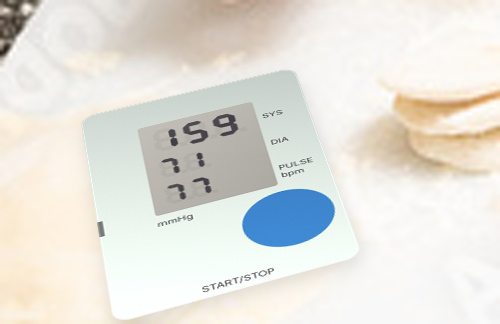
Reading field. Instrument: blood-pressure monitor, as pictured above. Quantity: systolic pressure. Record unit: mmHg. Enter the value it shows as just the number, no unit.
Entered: 159
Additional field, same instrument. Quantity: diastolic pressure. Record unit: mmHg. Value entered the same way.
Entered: 71
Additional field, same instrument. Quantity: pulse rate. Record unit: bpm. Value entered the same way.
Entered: 77
